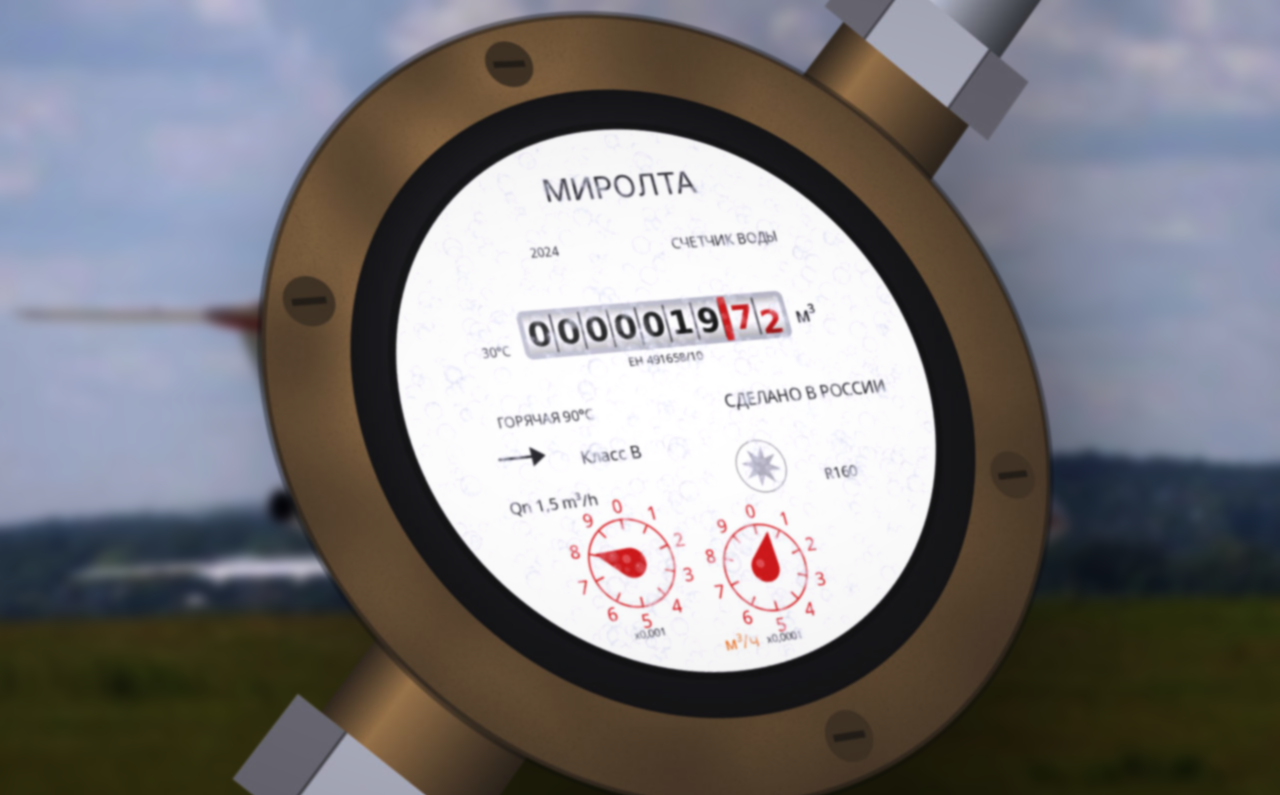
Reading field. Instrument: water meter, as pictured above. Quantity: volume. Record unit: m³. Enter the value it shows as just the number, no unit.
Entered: 19.7180
